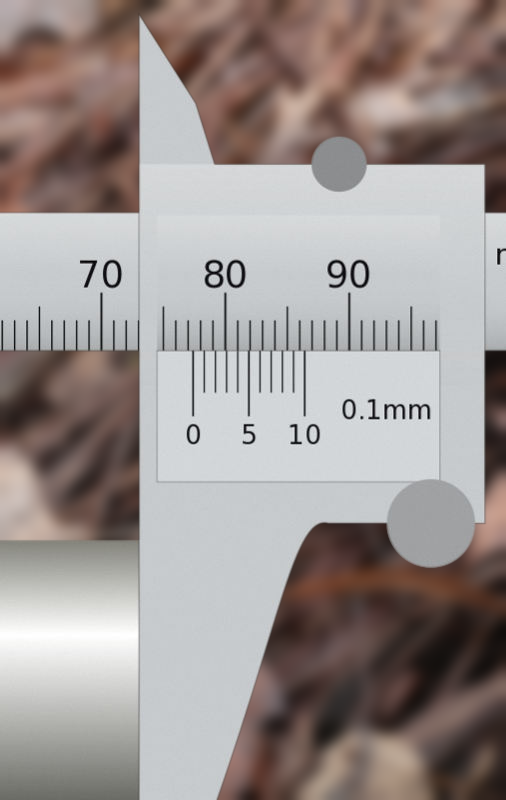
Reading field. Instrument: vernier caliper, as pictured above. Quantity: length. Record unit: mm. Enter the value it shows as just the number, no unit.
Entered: 77.4
